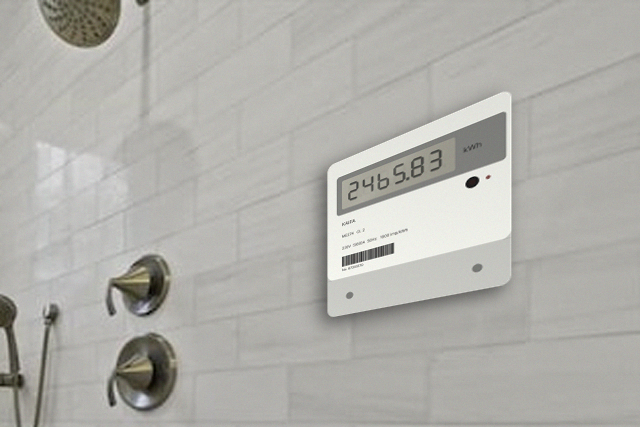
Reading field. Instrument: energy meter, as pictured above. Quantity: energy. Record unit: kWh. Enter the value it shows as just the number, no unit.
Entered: 2465.83
